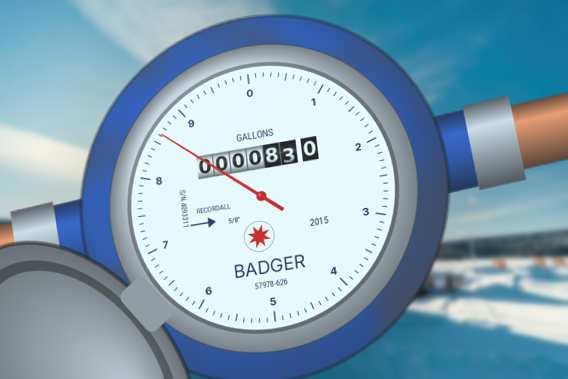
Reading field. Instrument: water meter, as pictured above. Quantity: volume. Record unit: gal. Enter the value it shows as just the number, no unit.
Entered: 828.6
